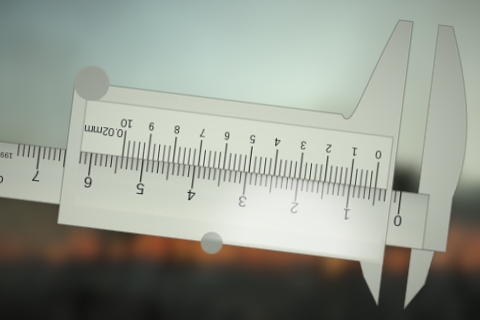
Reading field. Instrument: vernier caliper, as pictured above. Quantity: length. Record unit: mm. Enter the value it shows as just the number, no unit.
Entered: 5.0
